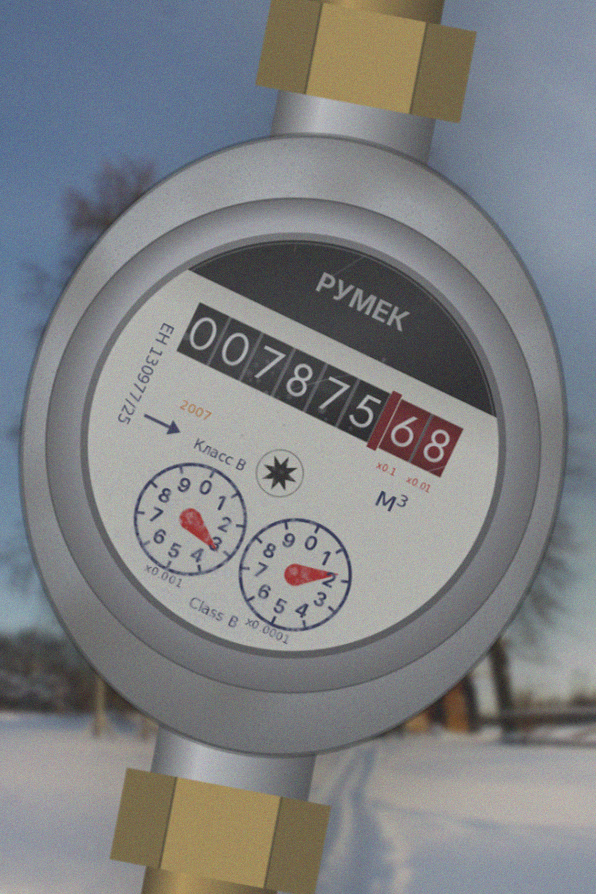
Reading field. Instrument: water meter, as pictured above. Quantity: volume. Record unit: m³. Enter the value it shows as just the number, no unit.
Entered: 7875.6831
